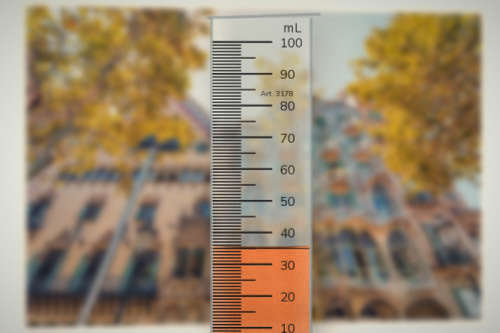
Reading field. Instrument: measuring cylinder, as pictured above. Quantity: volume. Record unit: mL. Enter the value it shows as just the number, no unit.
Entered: 35
